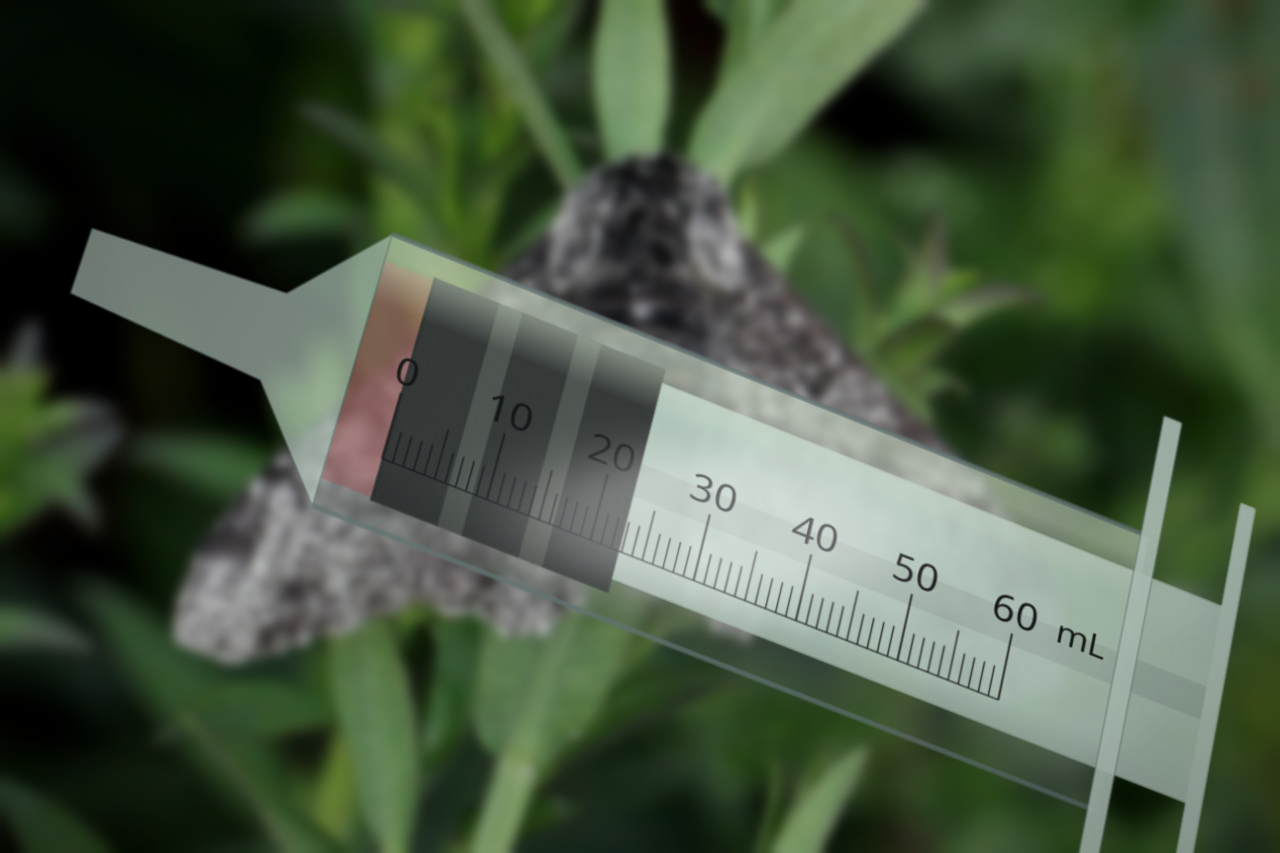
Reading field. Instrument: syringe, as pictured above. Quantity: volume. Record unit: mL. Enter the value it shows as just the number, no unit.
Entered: 0
